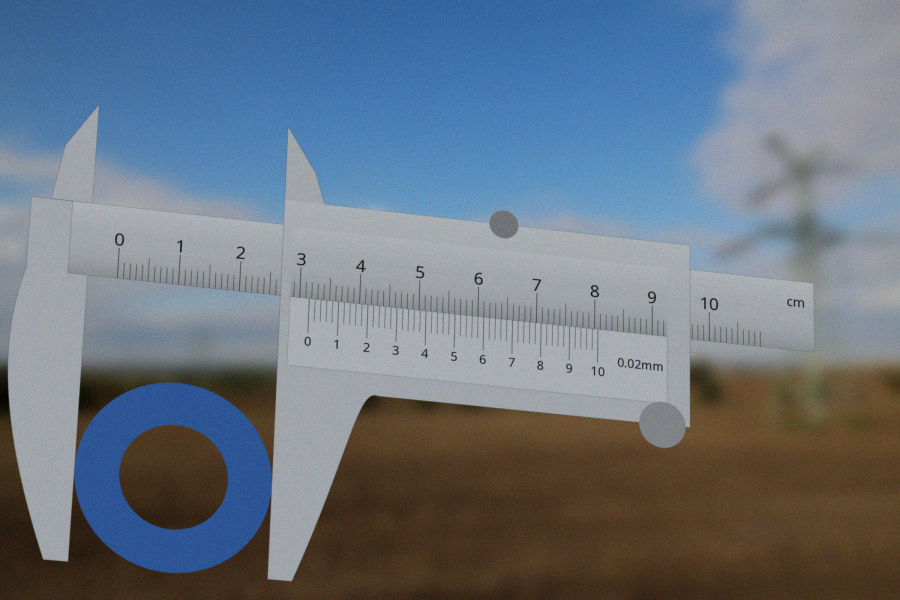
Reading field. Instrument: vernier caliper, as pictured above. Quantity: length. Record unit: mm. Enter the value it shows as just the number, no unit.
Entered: 31.6
